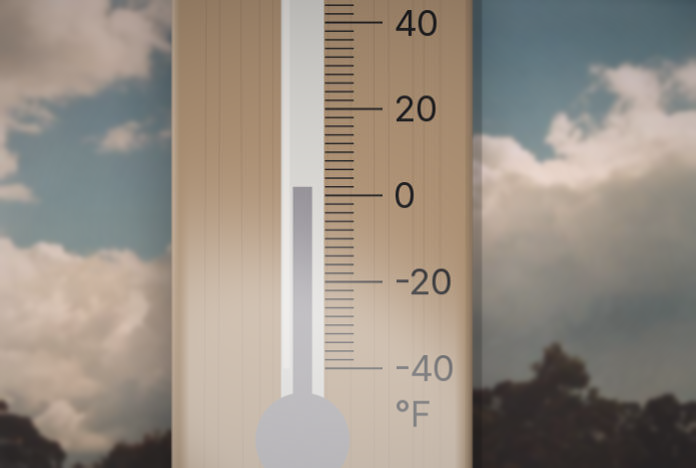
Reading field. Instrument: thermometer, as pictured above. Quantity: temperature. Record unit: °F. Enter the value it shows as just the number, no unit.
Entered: 2
